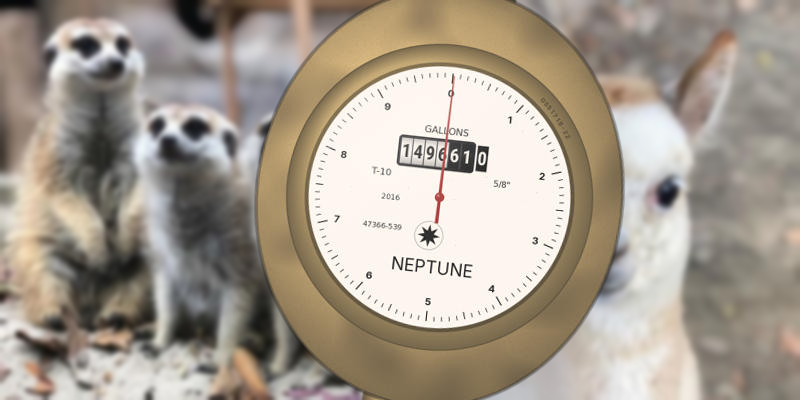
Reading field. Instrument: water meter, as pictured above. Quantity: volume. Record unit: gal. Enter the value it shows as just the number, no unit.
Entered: 1496610.0
